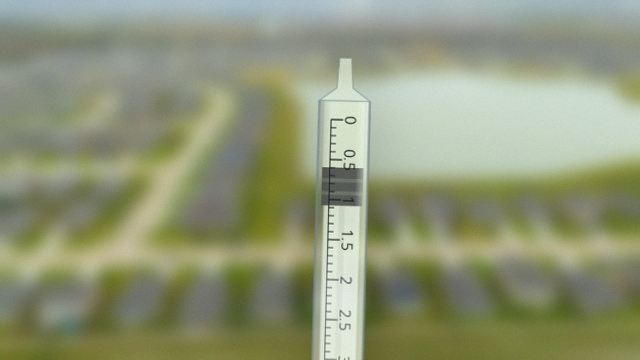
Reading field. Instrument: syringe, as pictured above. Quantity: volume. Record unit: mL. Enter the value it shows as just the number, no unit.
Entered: 0.6
